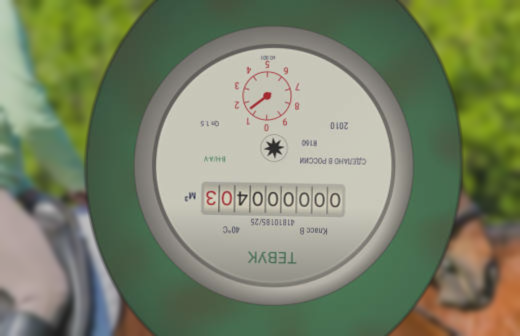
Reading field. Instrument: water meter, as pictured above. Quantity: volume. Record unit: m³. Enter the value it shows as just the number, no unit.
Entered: 4.031
